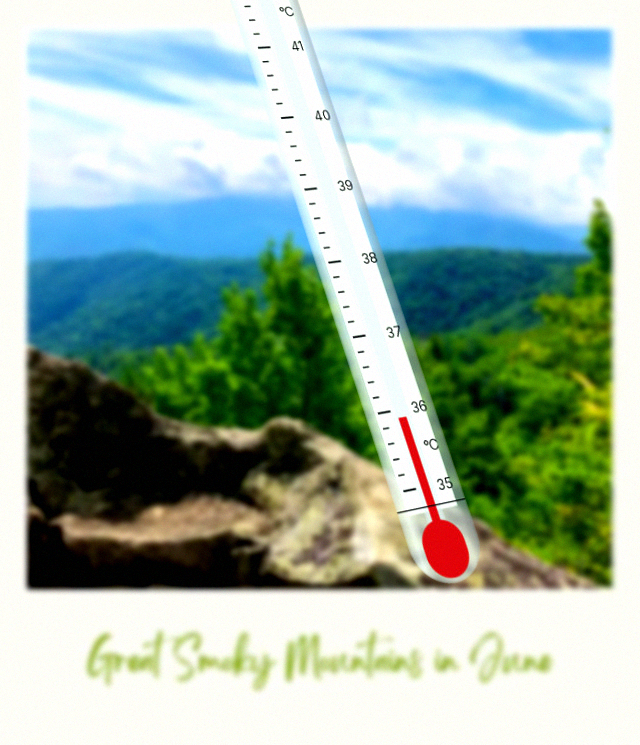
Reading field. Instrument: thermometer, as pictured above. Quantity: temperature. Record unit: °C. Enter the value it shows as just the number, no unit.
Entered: 35.9
